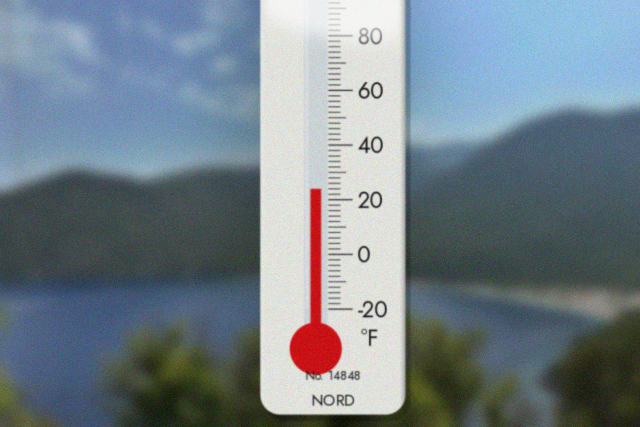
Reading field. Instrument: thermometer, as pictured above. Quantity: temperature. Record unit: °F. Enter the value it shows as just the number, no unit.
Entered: 24
